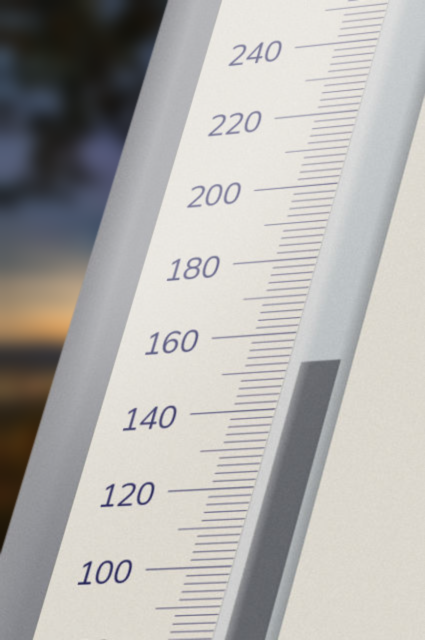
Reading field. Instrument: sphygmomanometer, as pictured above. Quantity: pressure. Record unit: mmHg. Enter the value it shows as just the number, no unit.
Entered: 152
